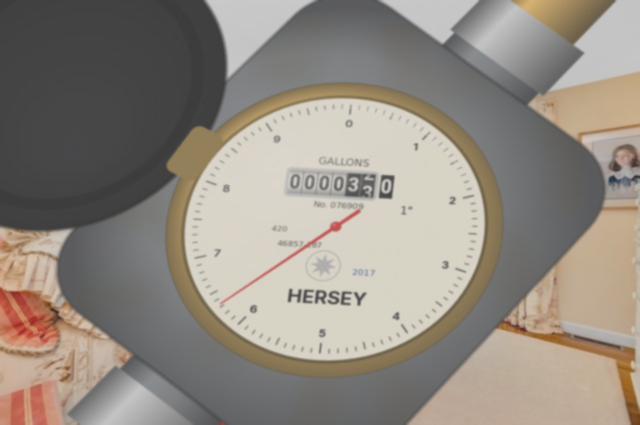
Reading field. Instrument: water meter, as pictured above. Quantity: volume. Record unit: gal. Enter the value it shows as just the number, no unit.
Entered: 326.3
